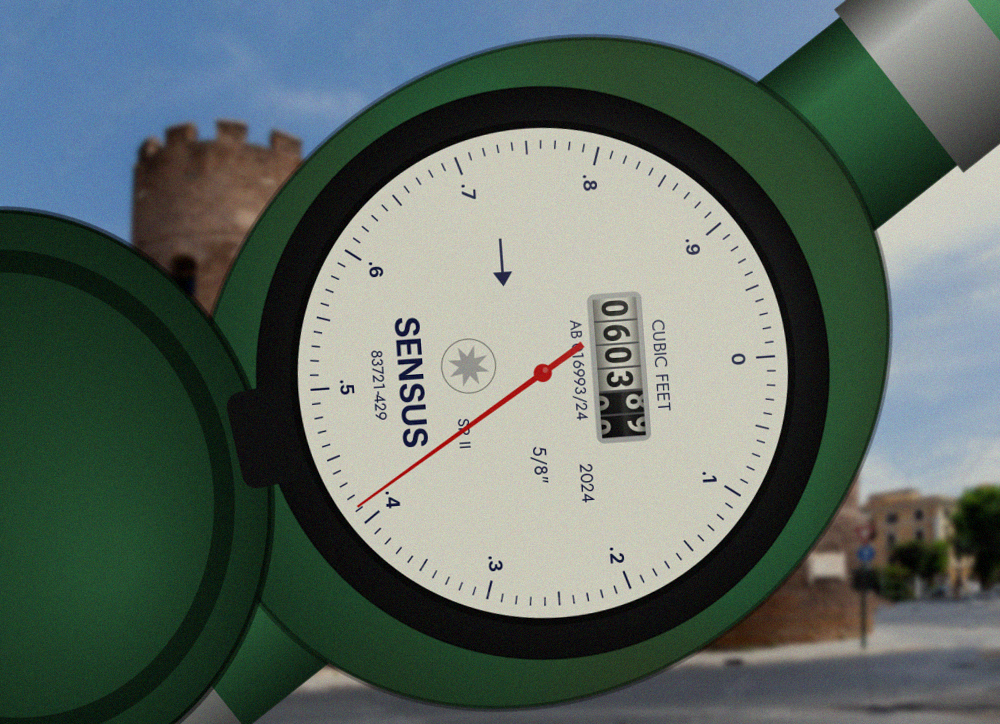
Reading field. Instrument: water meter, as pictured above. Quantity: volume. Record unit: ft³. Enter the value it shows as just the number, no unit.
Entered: 60389.41
